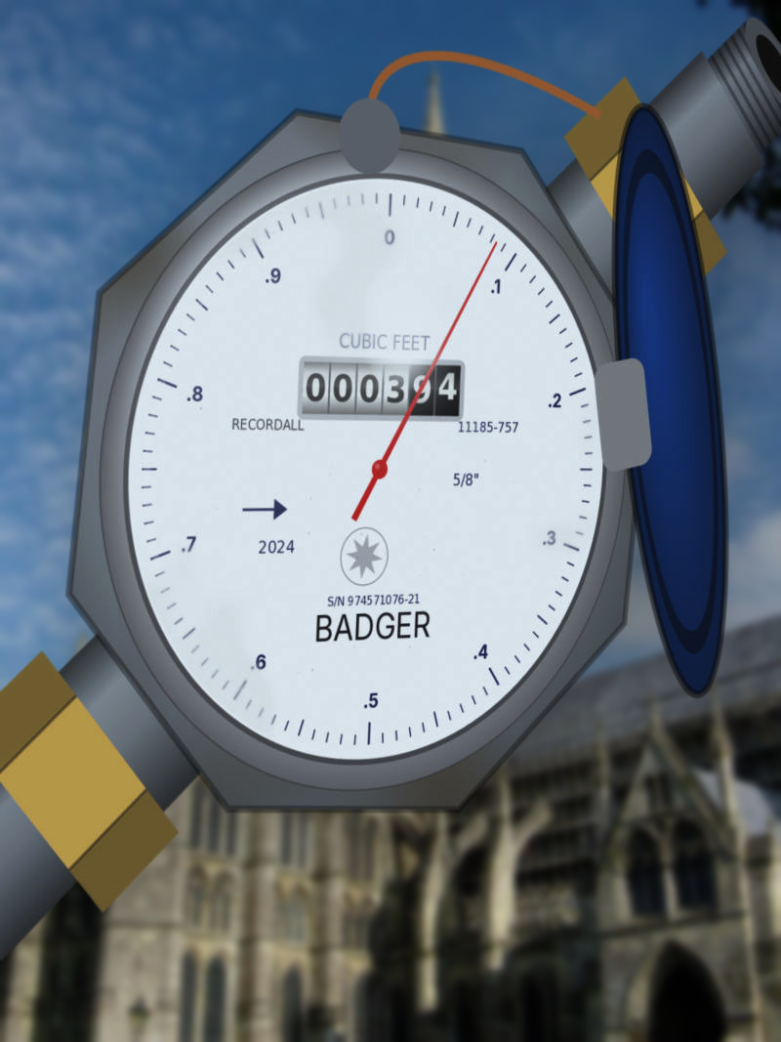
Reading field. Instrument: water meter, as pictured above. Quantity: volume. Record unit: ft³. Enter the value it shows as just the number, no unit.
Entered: 394.08
